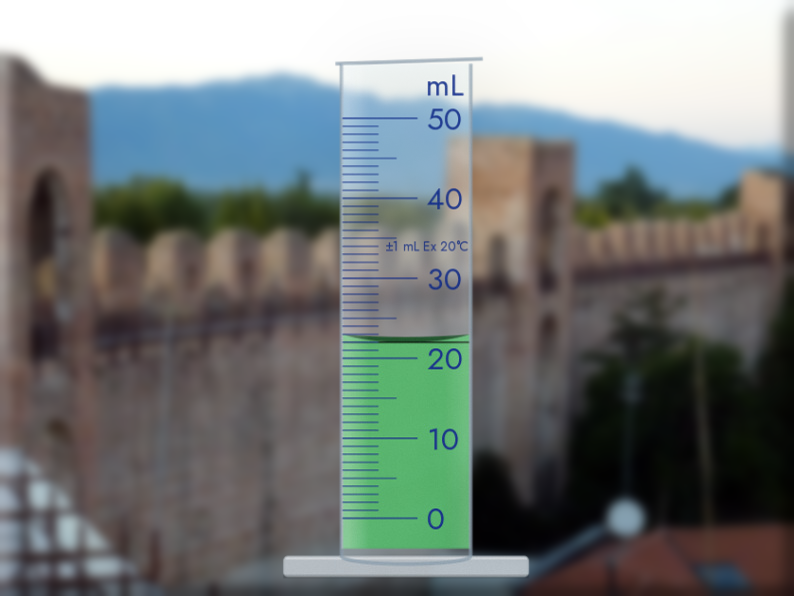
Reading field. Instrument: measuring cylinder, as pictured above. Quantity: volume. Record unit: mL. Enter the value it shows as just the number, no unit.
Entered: 22
